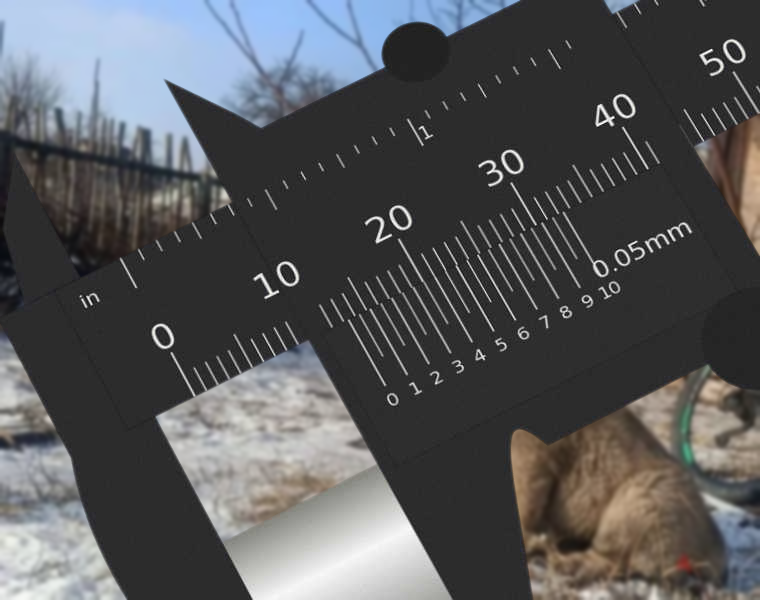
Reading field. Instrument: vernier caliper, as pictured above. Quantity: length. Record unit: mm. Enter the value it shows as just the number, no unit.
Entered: 13.4
